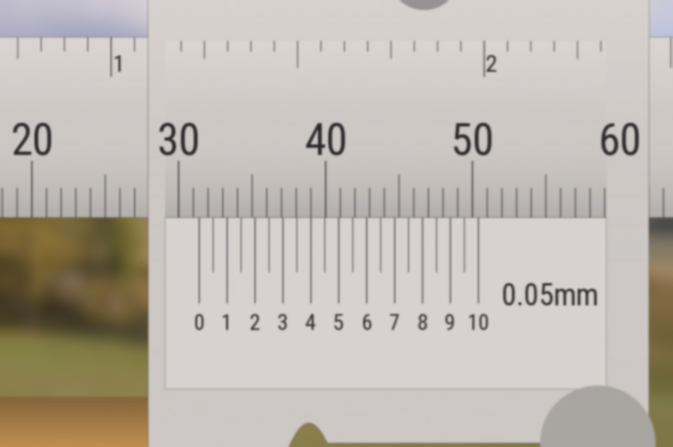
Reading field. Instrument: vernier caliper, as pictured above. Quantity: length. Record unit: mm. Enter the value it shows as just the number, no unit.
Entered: 31.4
